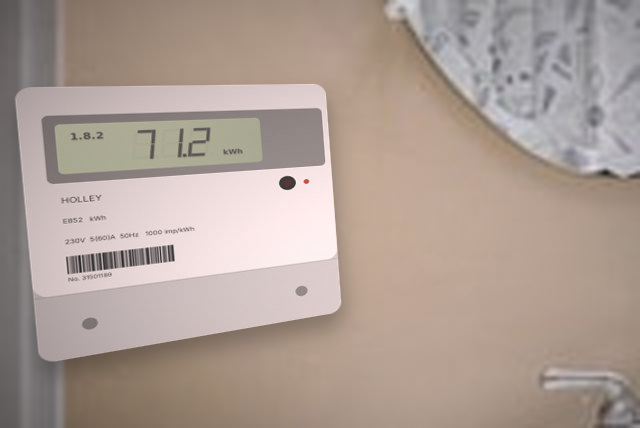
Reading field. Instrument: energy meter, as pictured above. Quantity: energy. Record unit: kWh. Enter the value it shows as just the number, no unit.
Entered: 71.2
